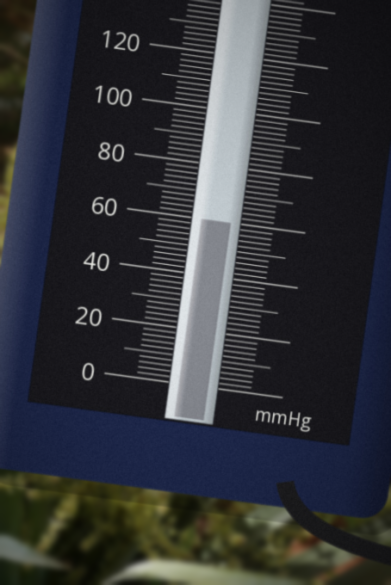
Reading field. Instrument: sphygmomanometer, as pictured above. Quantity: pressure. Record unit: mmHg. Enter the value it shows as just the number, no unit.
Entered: 60
